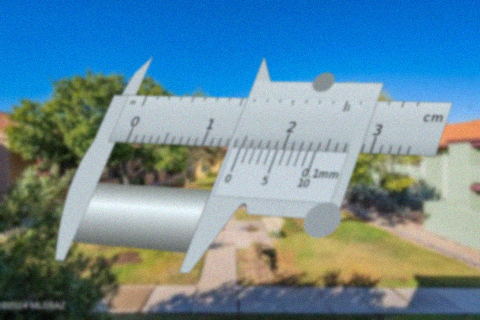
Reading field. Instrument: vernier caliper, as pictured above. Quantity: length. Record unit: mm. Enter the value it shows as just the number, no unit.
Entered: 14.8
